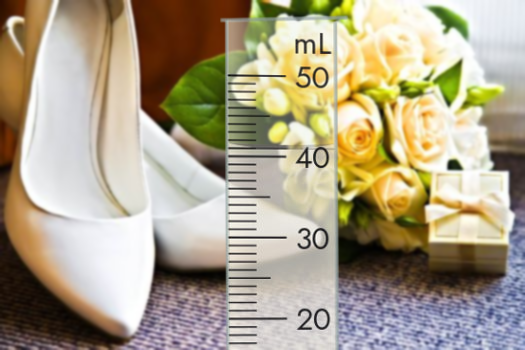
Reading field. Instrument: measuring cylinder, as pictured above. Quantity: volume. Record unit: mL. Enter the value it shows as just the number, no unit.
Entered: 41
